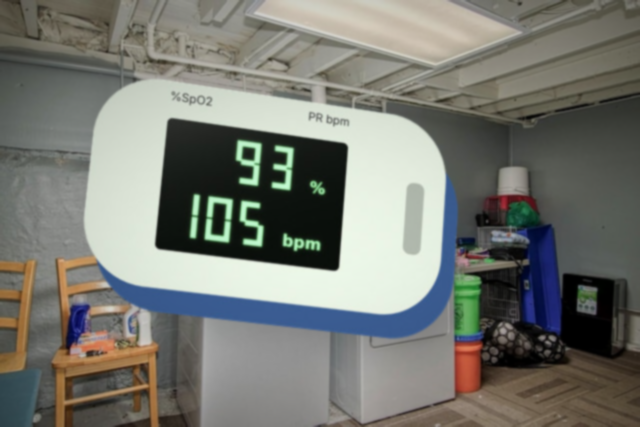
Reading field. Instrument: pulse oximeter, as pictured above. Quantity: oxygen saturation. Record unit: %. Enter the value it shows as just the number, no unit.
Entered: 93
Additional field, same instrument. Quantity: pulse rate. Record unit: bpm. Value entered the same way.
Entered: 105
